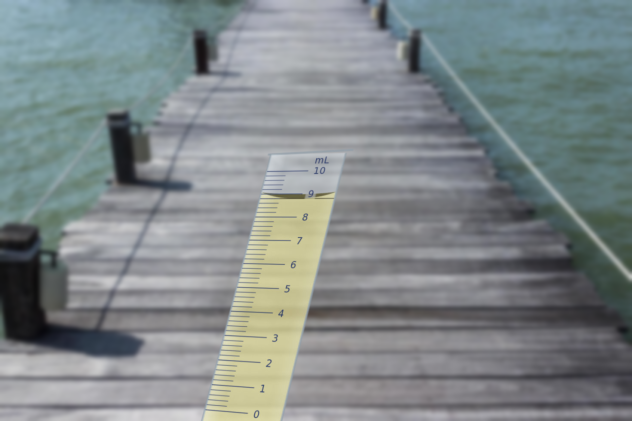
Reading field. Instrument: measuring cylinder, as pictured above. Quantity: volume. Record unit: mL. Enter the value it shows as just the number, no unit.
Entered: 8.8
